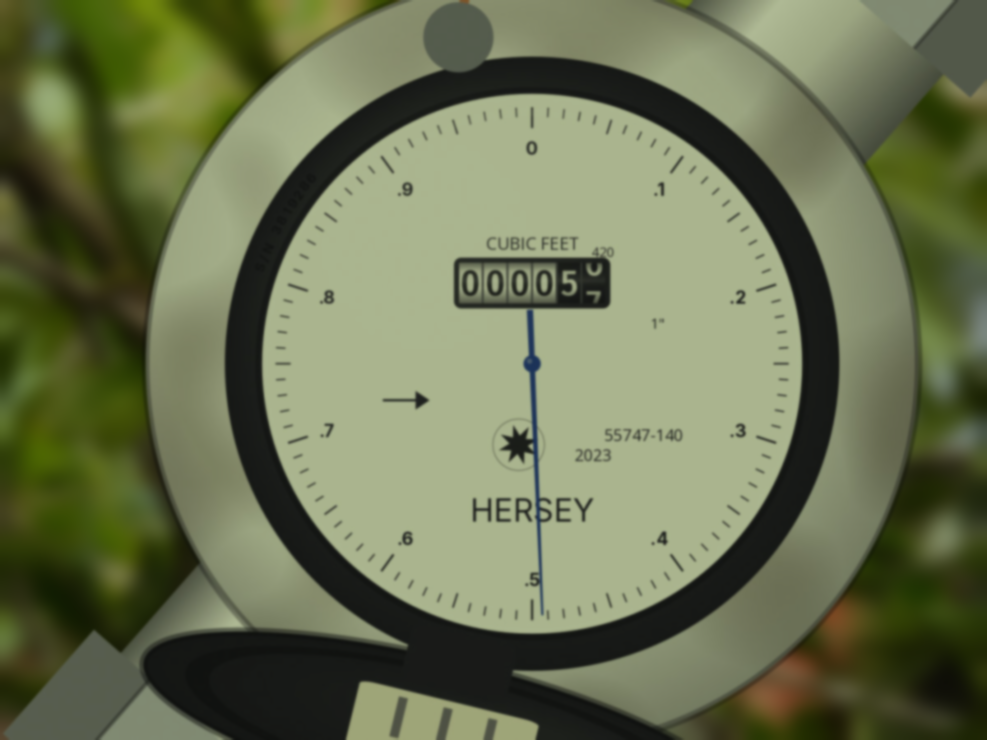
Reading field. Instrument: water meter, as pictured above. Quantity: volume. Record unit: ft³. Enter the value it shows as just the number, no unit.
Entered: 56.49
